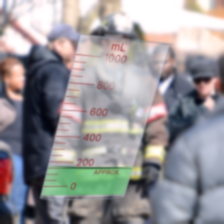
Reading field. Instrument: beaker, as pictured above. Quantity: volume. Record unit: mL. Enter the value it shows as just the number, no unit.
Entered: 150
